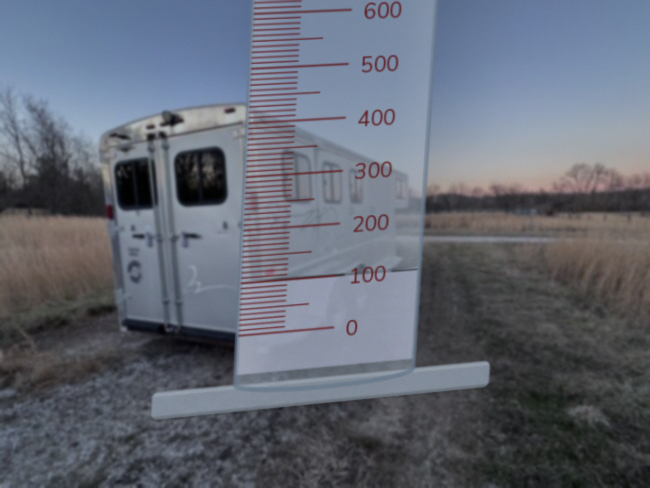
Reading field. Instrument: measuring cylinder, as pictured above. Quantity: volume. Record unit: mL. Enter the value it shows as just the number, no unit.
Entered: 100
